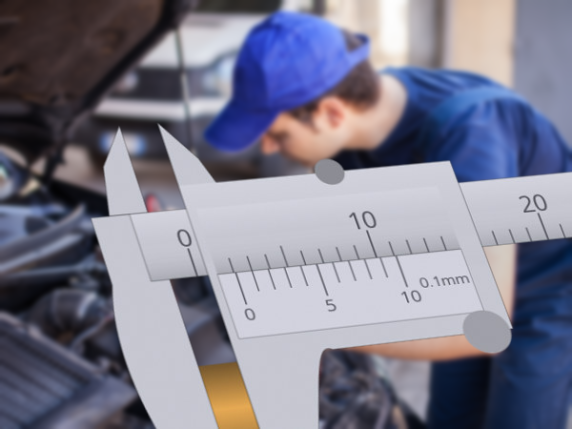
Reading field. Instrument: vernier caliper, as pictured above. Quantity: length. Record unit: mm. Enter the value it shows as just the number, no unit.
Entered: 2.1
